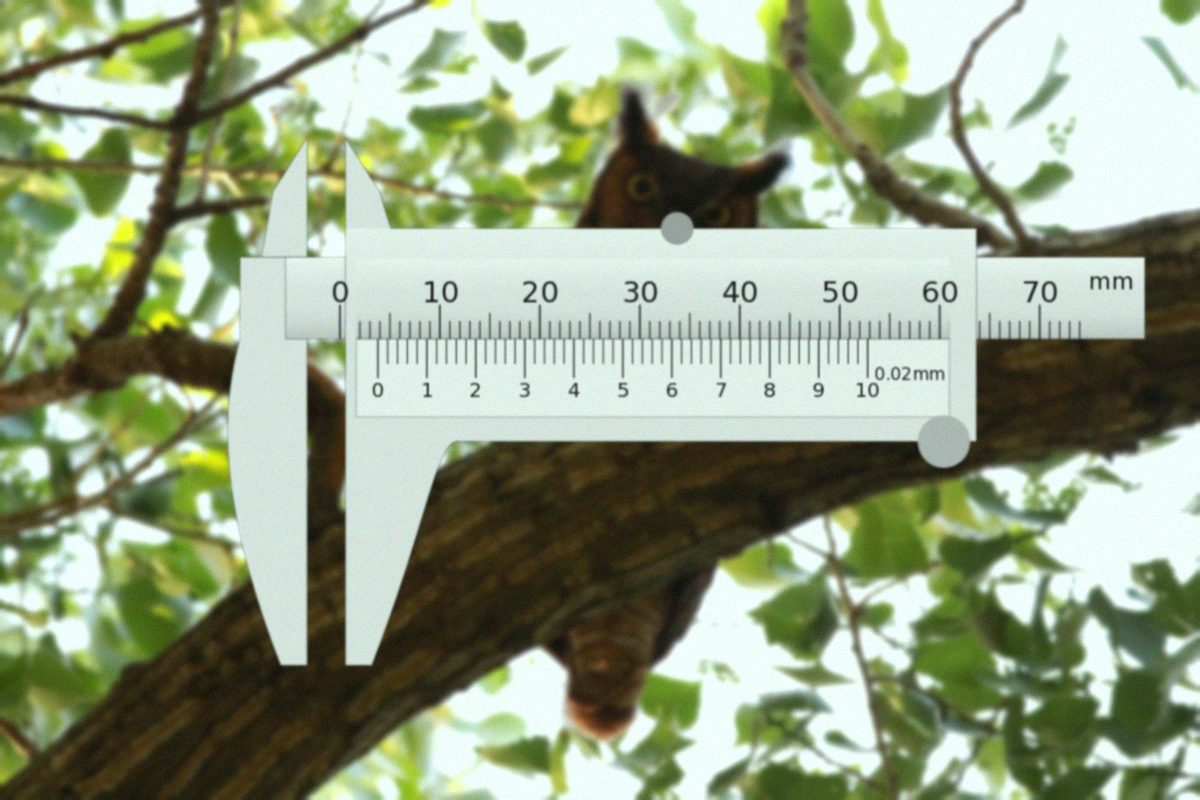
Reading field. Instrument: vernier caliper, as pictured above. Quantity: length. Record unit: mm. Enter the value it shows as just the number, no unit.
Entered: 3.8
